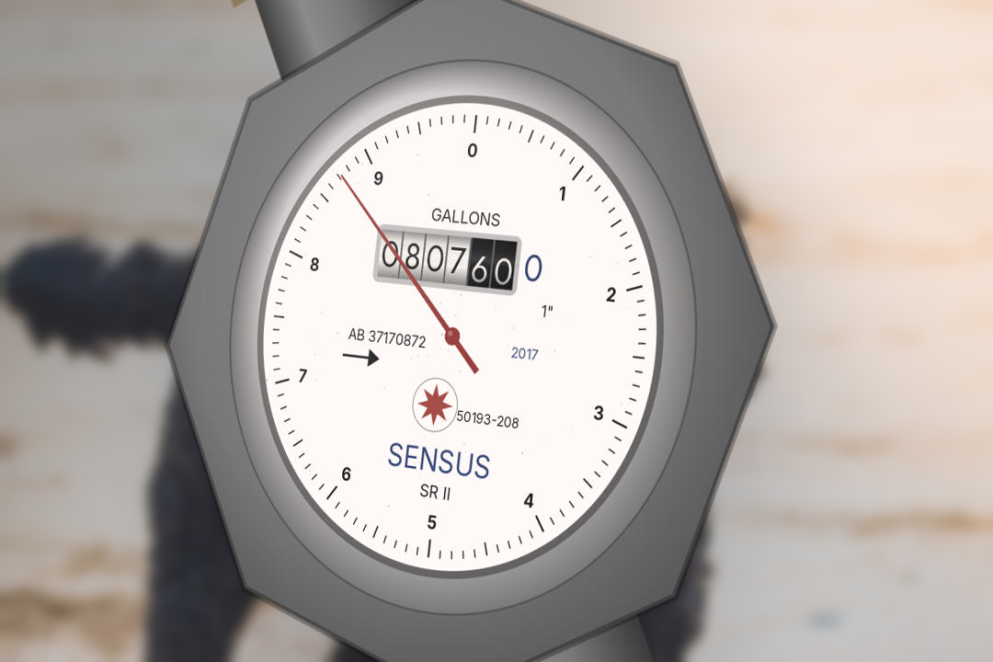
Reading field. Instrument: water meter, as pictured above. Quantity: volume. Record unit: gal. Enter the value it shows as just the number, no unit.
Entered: 807598.7
